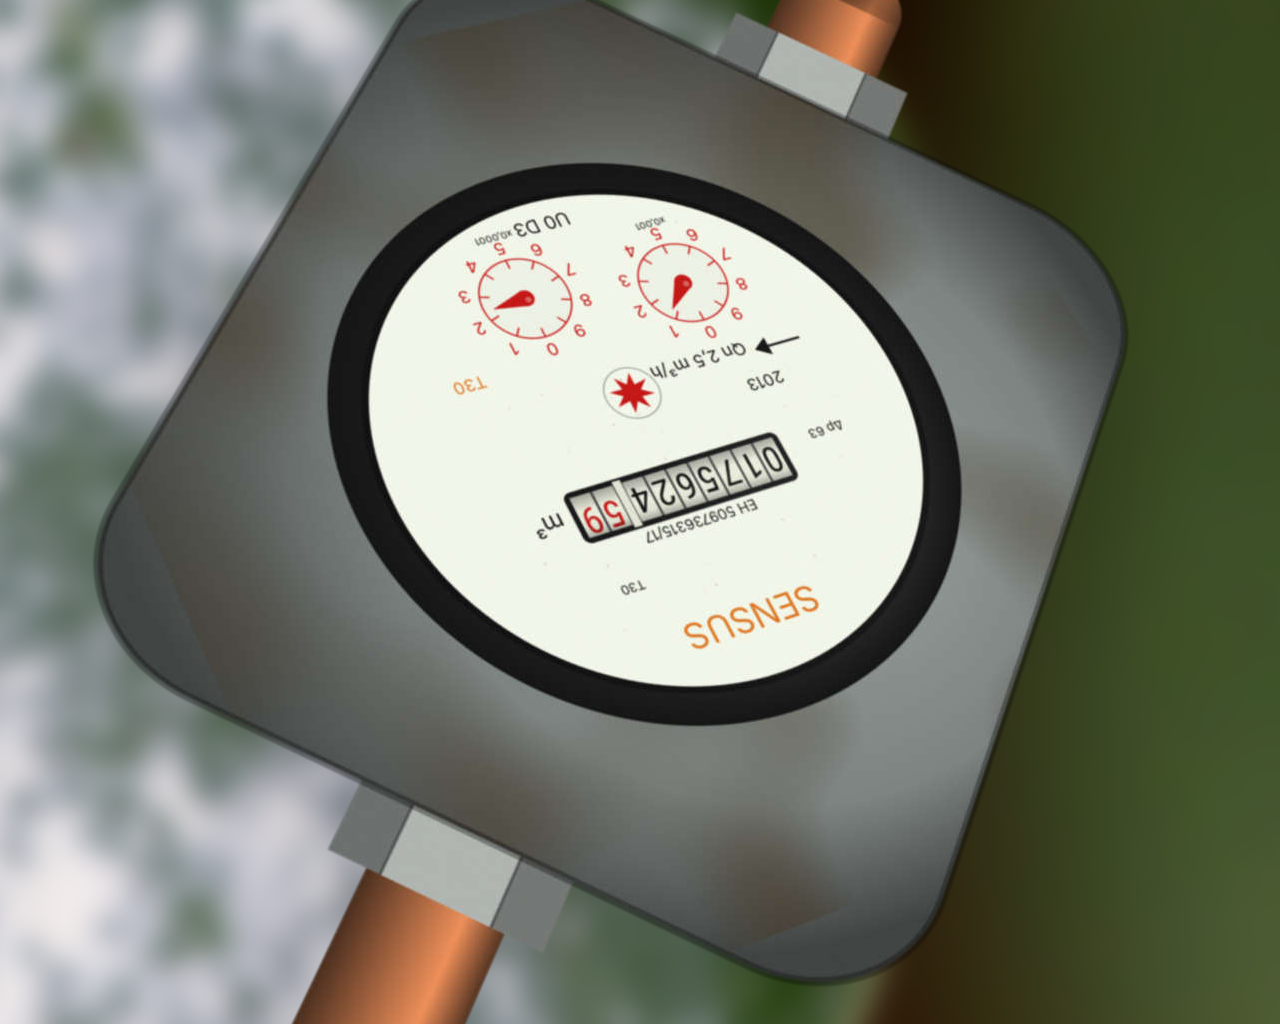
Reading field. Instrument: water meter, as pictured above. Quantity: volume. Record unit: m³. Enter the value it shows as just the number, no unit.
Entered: 175624.5912
